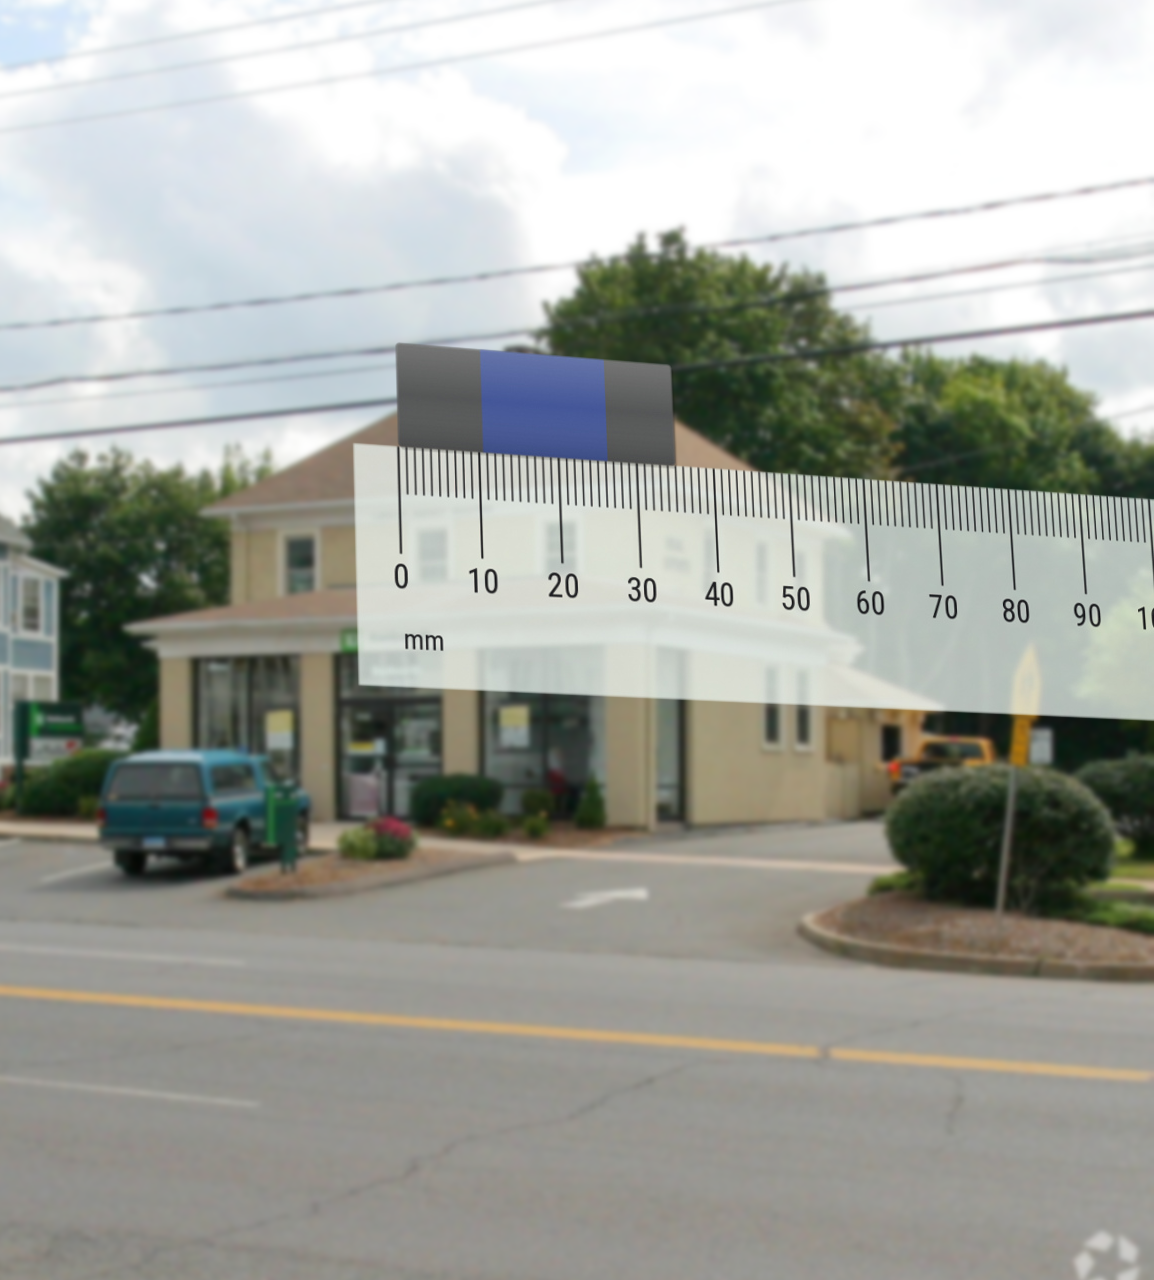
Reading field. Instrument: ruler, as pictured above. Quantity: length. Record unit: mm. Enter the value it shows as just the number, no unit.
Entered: 35
